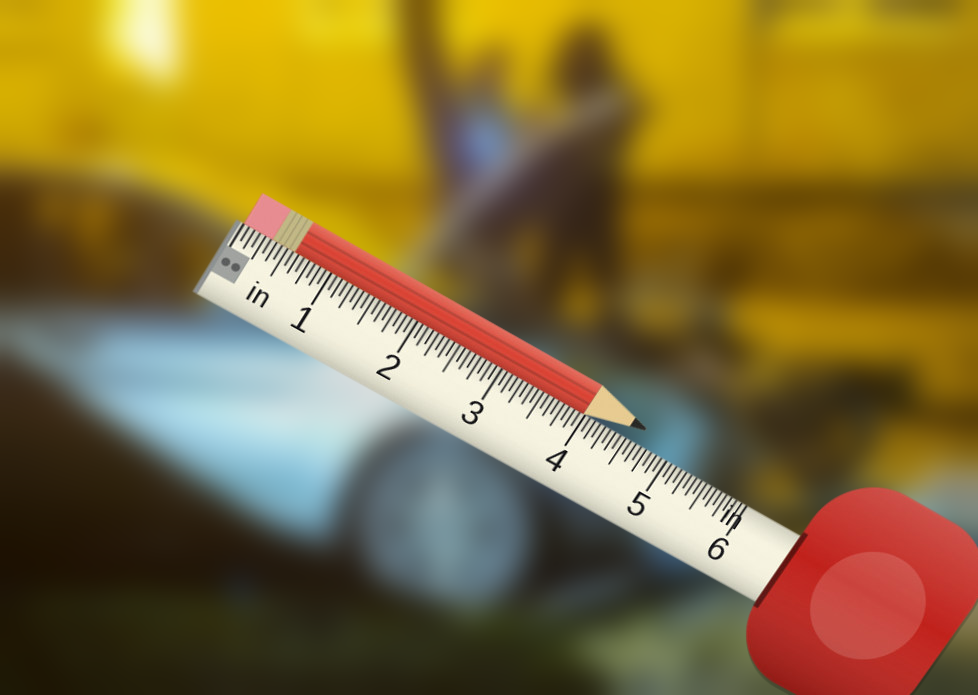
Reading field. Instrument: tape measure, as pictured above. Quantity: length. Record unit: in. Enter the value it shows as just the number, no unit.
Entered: 4.625
